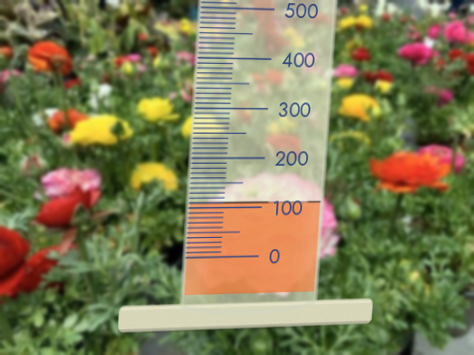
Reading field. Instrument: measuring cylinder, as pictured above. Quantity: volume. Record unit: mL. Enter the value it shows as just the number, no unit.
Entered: 110
